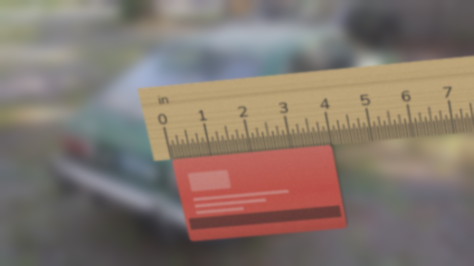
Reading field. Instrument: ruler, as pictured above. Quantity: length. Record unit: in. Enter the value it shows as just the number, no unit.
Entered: 4
